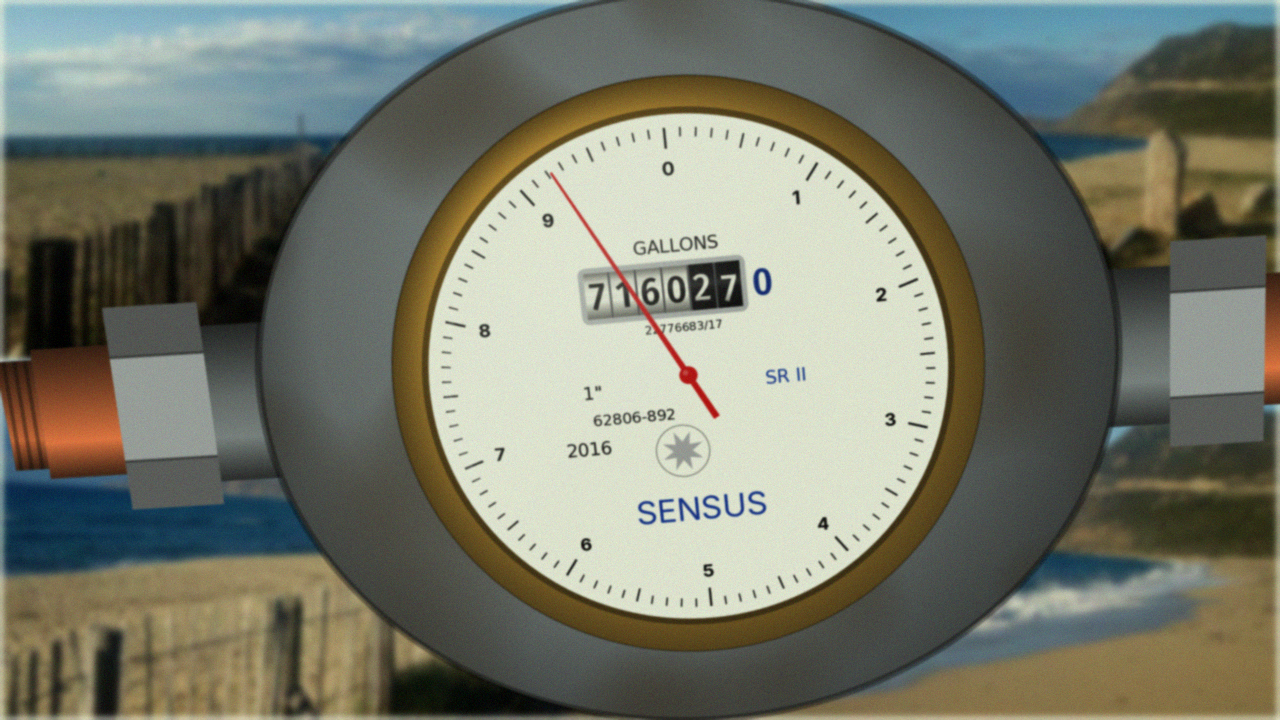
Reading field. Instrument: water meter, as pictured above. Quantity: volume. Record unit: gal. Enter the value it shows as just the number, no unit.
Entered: 7160269.2
